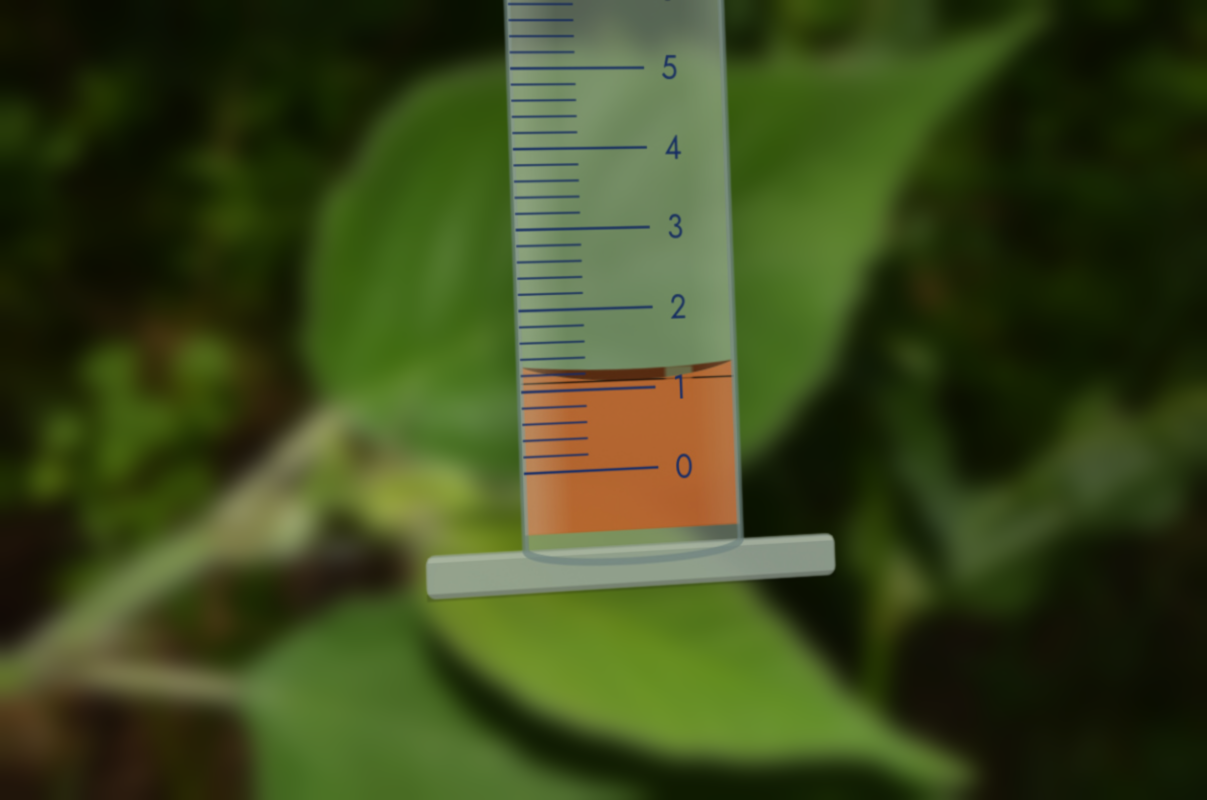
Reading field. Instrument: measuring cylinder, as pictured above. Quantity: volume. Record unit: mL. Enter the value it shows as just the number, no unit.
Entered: 1.1
